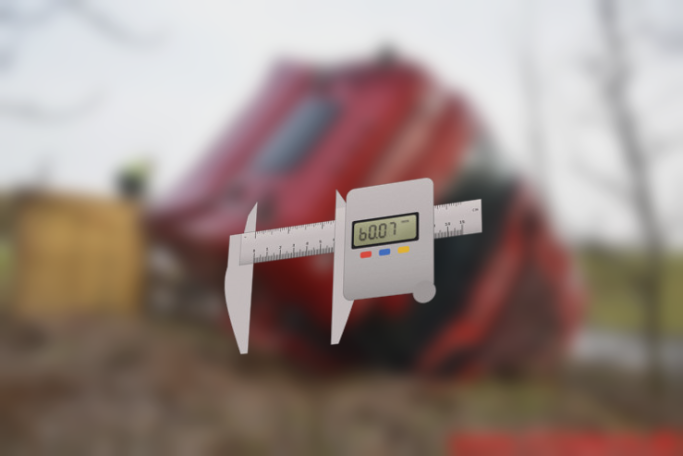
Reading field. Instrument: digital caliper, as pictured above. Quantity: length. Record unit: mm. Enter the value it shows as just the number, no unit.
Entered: 60.07
